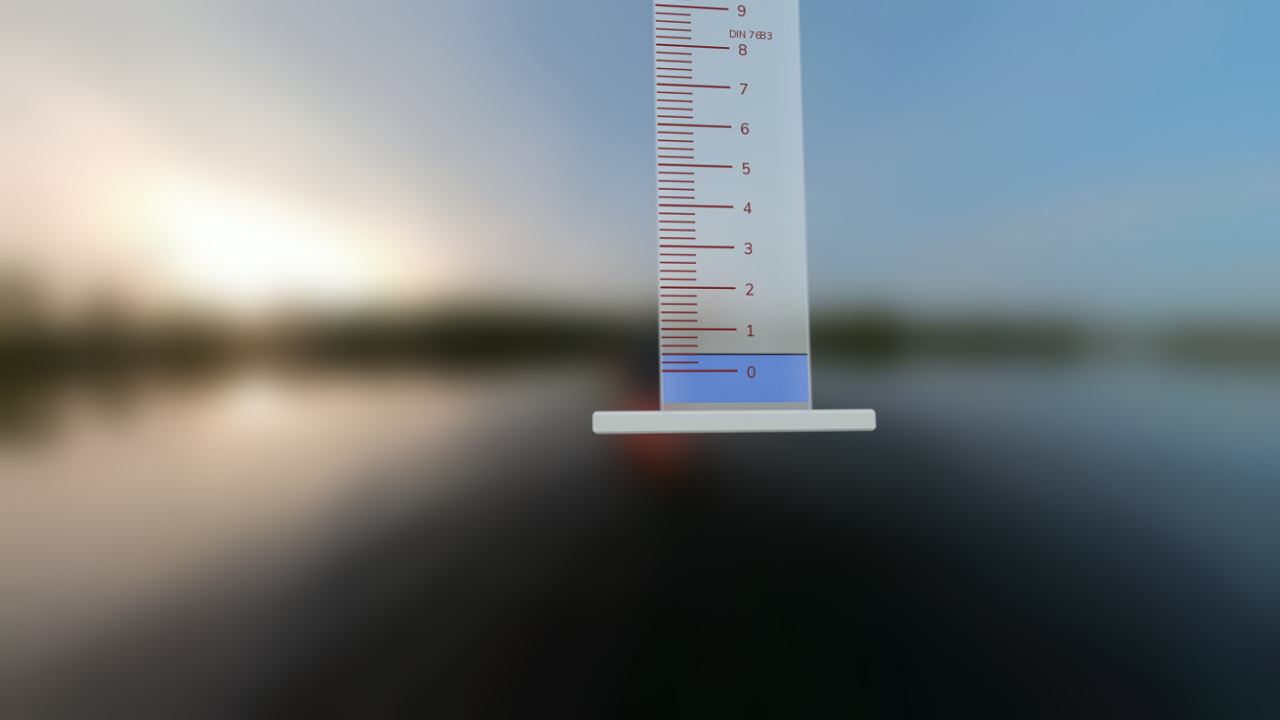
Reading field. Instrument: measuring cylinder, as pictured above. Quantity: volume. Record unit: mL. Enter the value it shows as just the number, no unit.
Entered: 0.4
